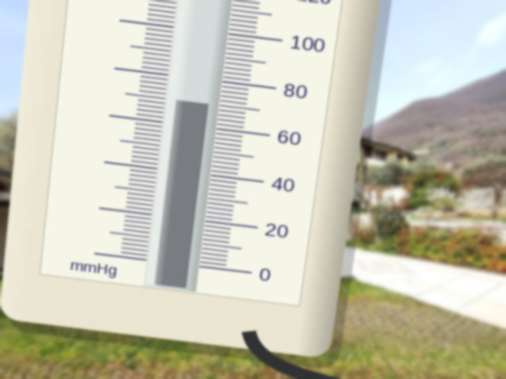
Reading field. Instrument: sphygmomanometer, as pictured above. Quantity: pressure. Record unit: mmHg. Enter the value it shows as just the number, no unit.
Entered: 70
